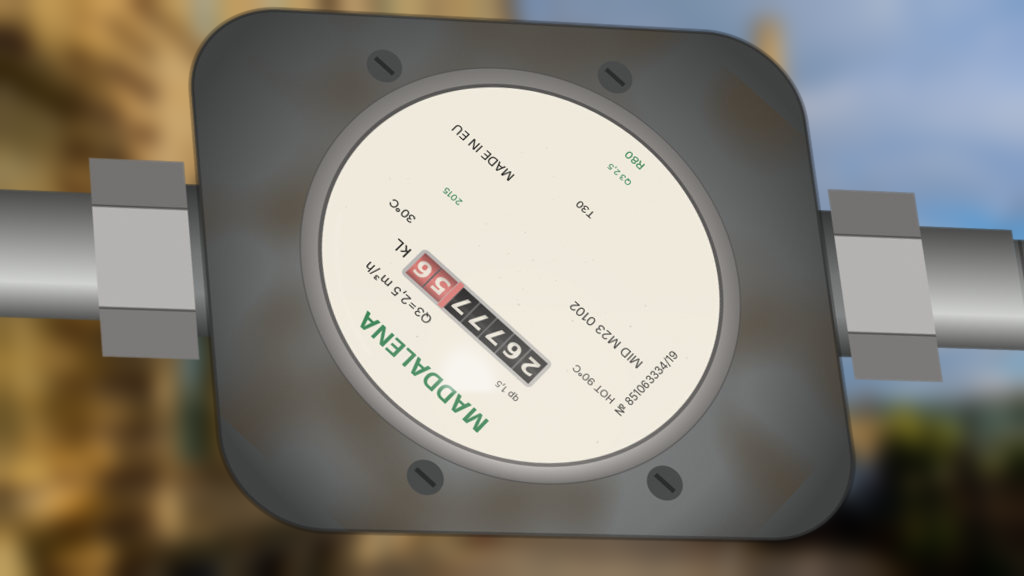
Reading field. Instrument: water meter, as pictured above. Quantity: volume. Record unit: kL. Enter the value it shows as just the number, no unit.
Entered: 26777.56
